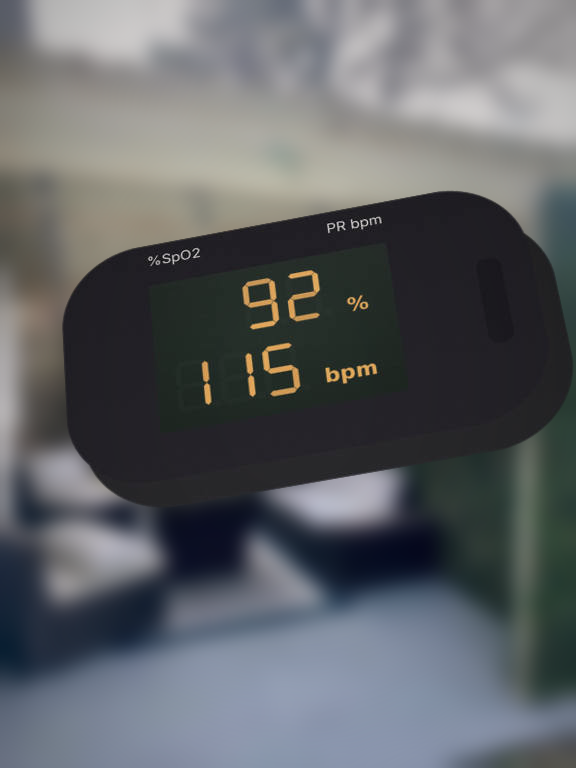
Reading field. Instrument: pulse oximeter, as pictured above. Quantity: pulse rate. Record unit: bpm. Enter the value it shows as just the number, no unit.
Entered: 115
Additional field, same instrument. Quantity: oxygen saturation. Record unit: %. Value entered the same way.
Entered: 92
